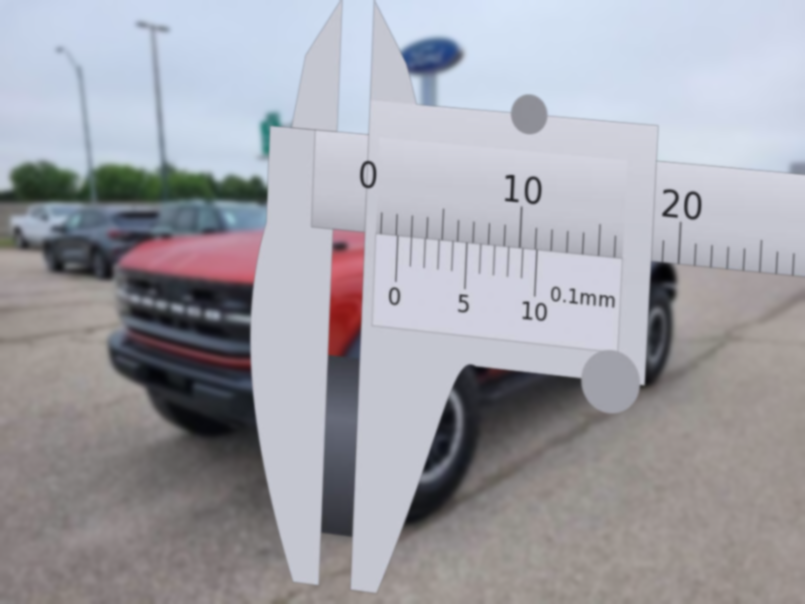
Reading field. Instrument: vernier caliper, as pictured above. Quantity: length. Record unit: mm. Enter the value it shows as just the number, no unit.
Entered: 2.1
